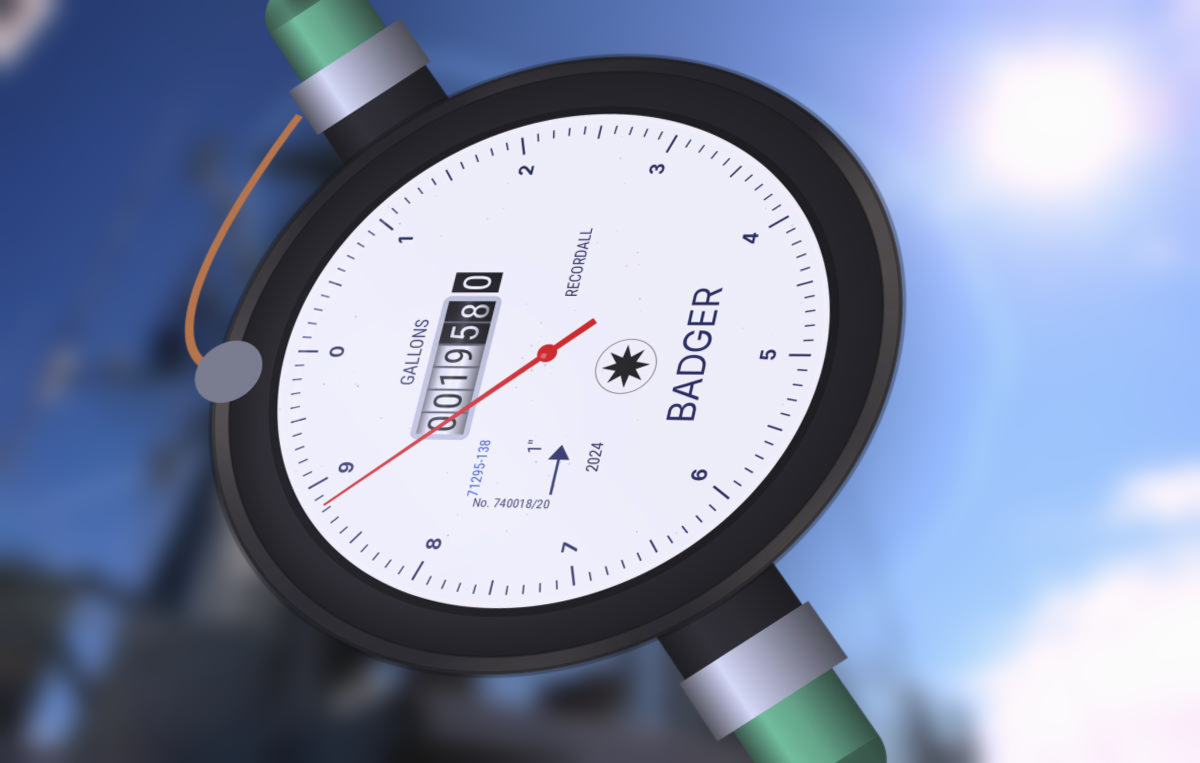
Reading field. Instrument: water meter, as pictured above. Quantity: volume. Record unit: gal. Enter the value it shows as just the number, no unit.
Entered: 19578.8
